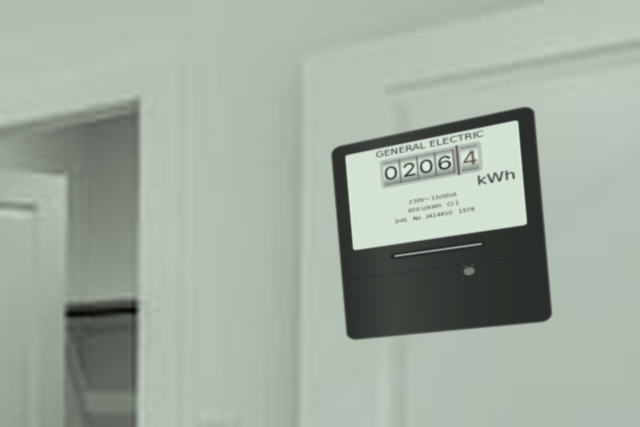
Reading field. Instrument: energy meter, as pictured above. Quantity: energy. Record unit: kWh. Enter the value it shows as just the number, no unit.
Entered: 206.4
